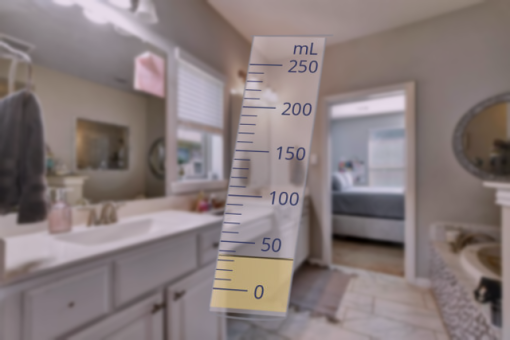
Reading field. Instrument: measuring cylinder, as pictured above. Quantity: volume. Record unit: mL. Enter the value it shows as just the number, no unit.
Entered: 35
